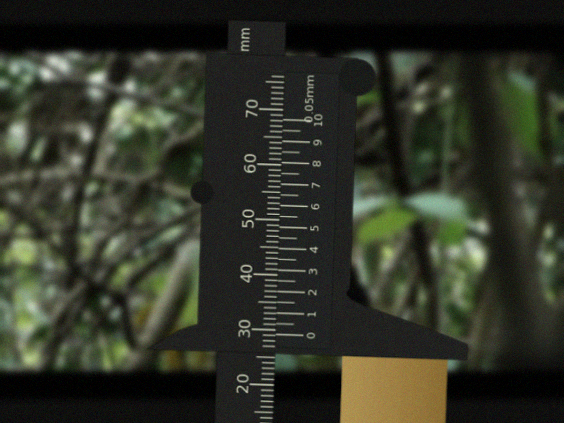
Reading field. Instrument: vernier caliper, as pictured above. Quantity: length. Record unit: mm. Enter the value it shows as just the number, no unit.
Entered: 29.2
